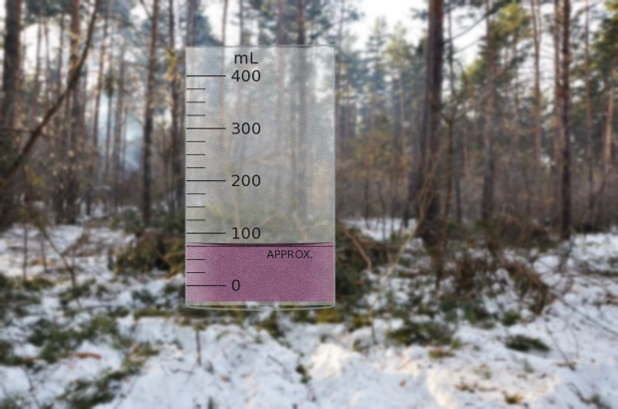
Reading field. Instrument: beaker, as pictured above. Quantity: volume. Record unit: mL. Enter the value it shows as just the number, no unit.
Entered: 75
